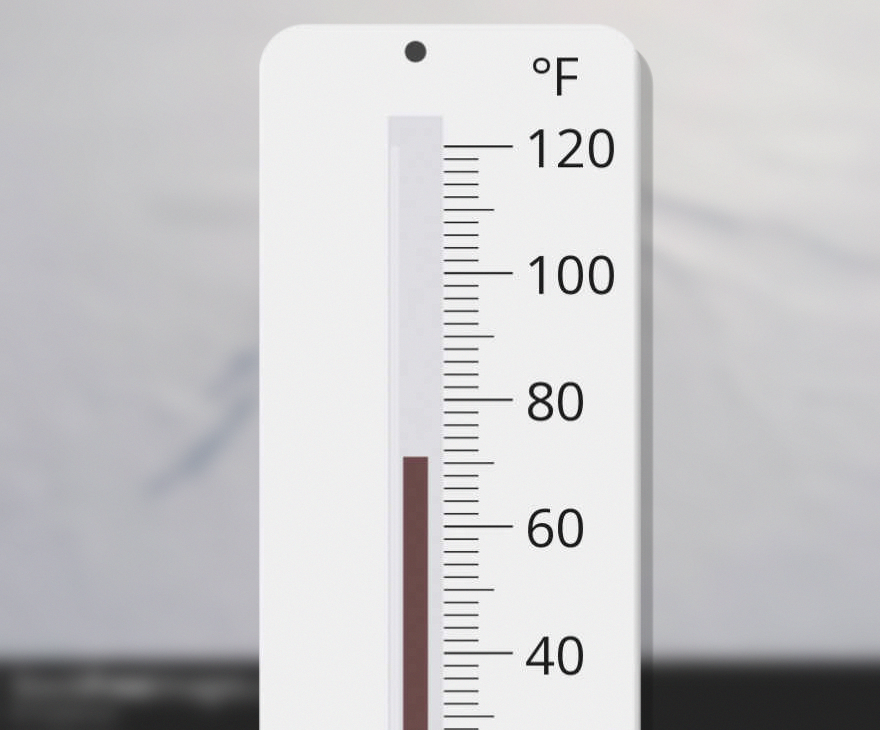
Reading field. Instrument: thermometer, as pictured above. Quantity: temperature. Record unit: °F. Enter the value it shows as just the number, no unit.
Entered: 71
